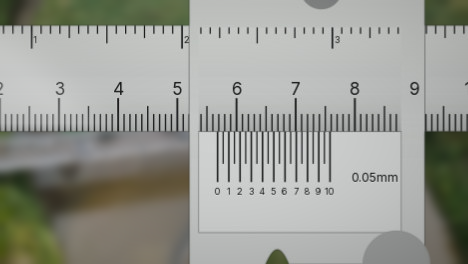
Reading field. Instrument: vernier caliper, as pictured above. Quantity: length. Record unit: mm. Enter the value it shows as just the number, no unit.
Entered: 56.8
